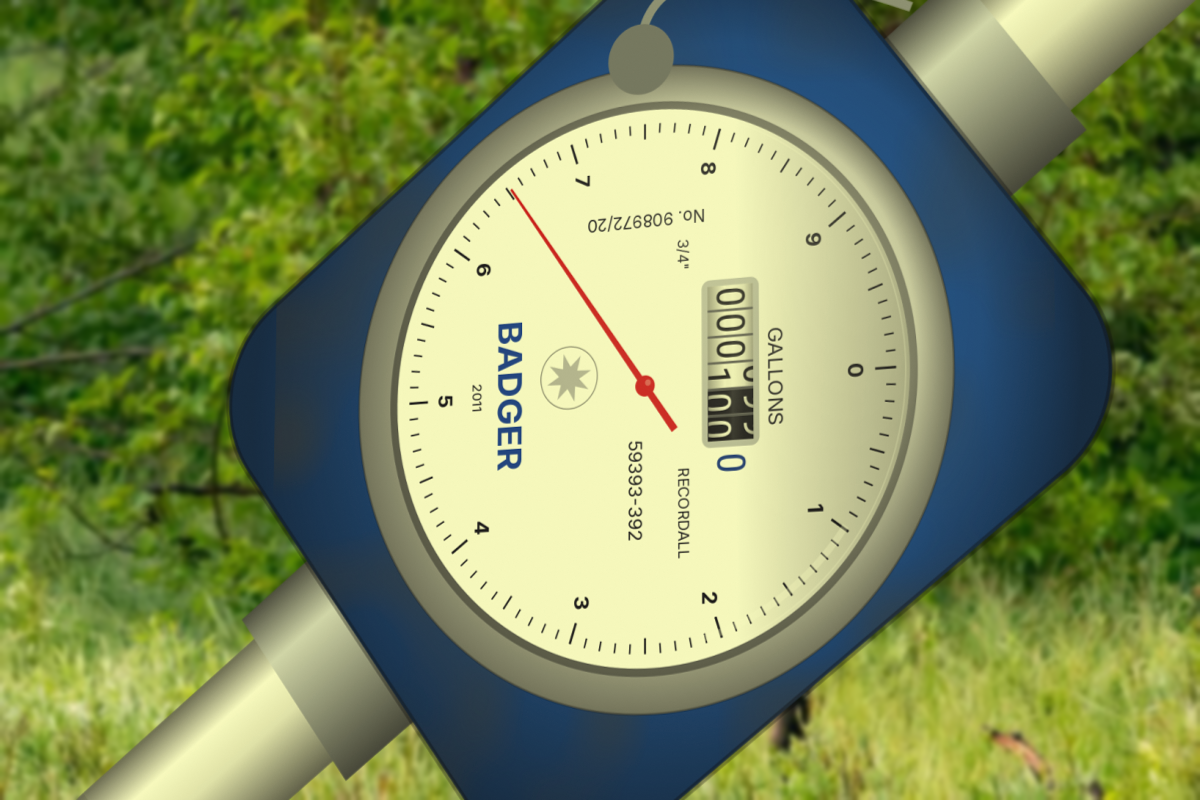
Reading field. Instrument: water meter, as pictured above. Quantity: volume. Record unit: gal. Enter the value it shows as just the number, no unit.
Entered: 996.5
